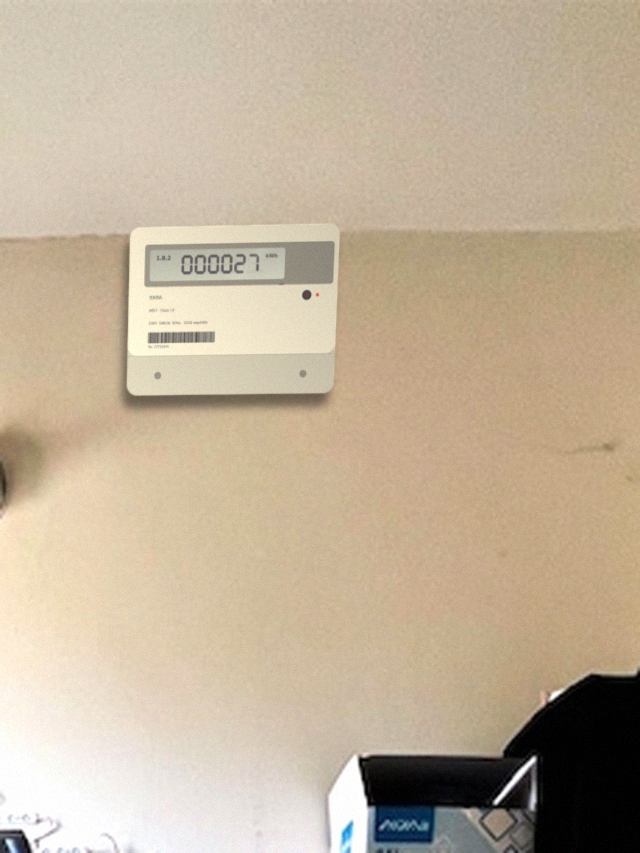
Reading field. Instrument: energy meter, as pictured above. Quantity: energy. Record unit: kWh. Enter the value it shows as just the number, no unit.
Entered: 27
